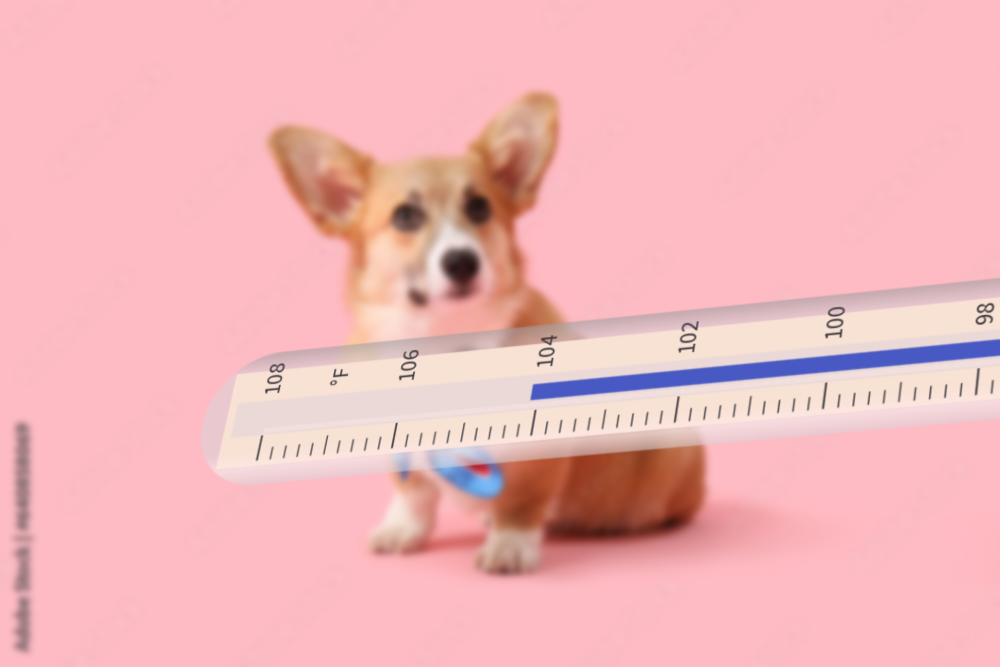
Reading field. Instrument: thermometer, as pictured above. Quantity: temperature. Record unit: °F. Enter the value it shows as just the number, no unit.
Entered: 104.1
